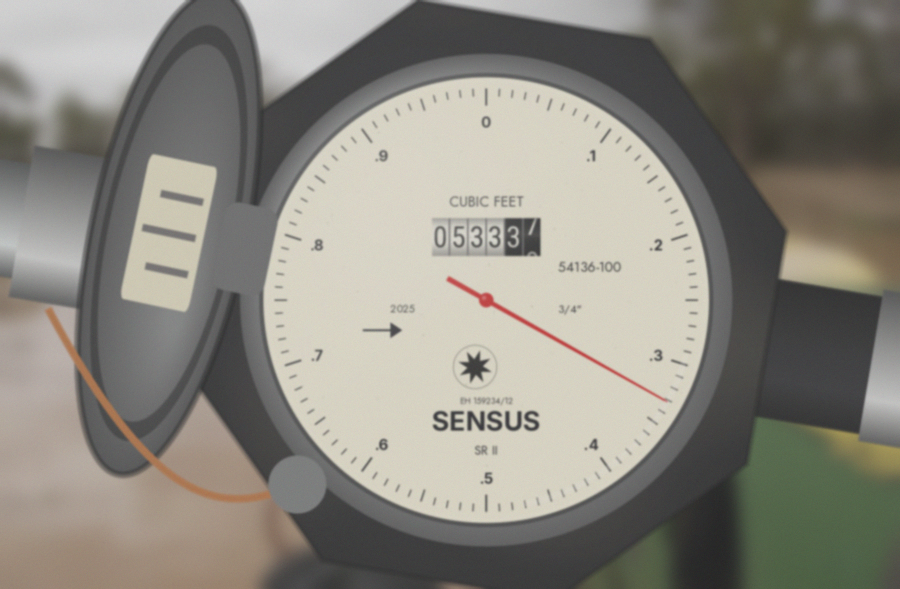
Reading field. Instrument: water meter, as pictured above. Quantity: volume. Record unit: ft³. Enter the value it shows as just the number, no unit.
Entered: 53337.33
